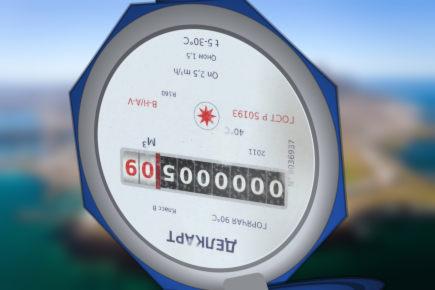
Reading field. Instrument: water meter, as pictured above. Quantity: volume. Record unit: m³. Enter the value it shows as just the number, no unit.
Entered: 5.09
